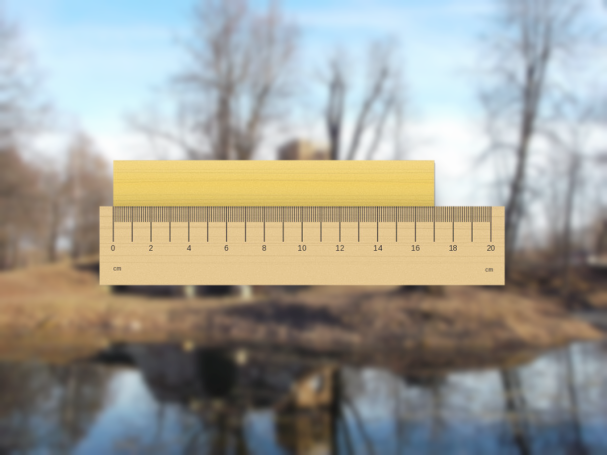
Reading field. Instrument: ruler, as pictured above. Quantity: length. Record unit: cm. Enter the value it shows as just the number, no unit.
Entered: 17
